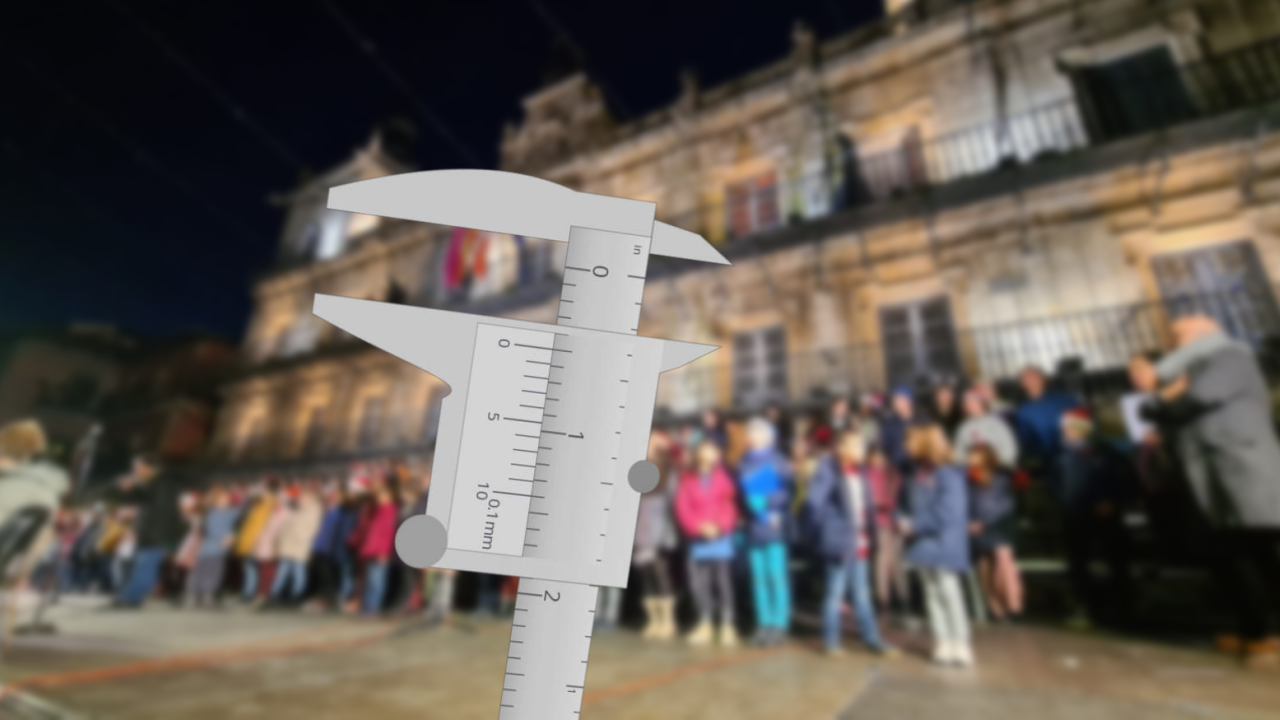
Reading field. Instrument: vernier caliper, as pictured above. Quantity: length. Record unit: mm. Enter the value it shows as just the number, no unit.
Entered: 5.0
